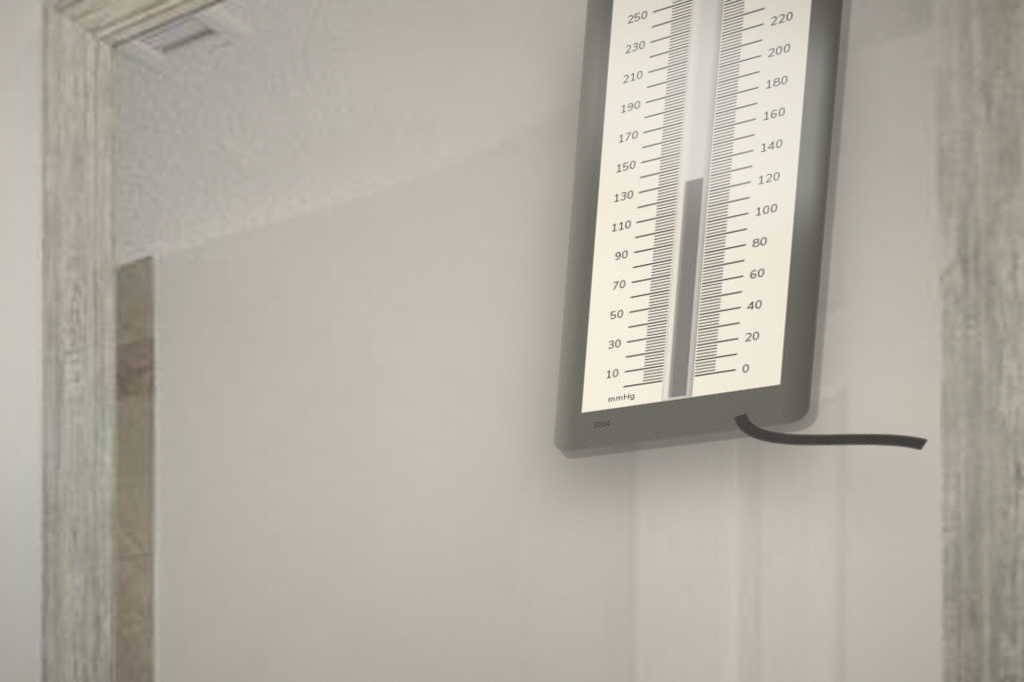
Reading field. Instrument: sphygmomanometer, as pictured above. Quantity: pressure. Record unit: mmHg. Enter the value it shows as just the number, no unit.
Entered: 130
